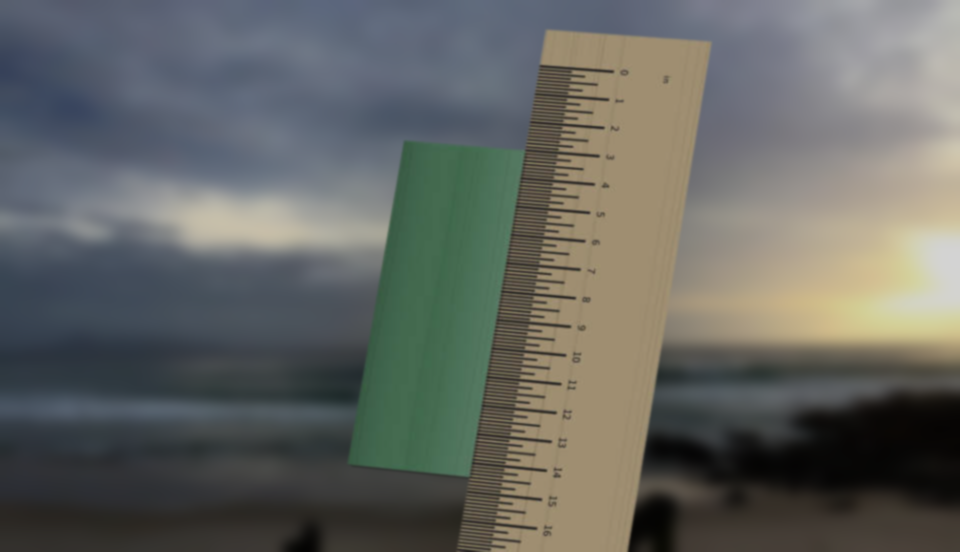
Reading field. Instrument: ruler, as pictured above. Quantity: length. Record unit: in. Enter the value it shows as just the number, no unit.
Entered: 11.5
